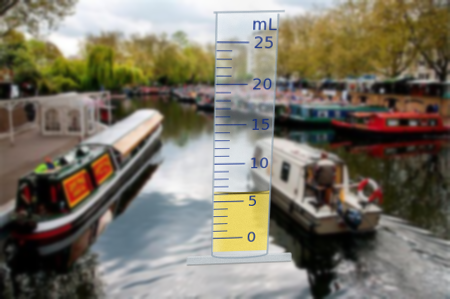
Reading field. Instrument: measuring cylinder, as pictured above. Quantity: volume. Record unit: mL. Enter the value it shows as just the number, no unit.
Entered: 6
